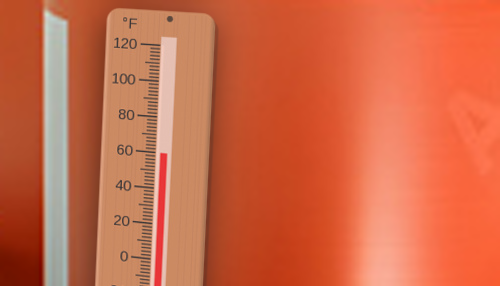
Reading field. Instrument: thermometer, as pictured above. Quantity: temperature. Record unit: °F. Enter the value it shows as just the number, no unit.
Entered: 60
